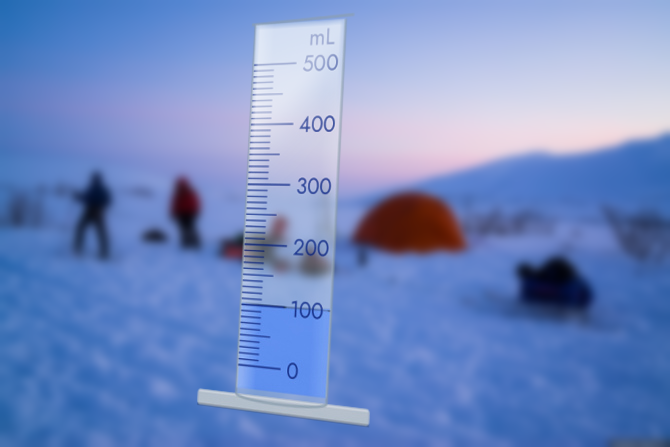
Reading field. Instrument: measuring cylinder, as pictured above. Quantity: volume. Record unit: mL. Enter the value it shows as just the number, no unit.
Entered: 100
